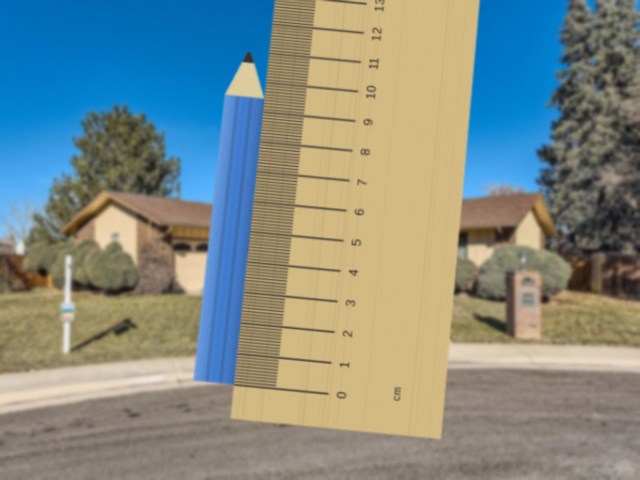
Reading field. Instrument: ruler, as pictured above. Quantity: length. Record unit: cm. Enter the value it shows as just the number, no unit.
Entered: 11
